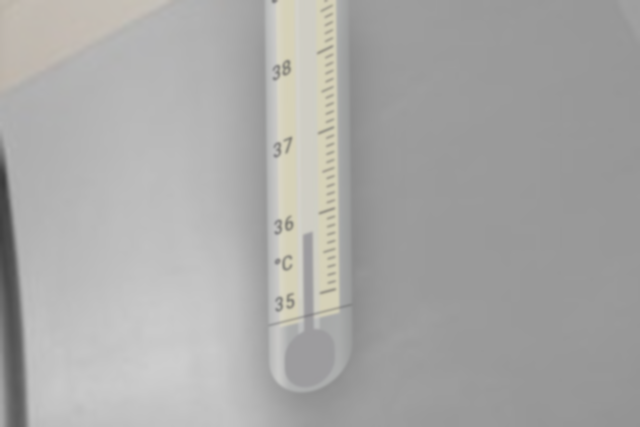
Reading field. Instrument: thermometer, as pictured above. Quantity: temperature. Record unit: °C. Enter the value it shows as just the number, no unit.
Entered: 35.8
